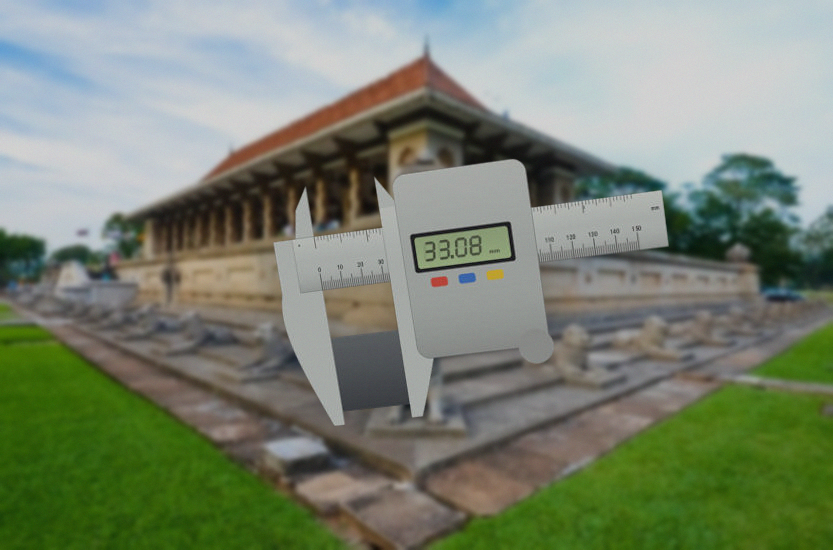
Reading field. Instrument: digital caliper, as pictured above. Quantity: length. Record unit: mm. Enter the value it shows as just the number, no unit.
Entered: 33.08
